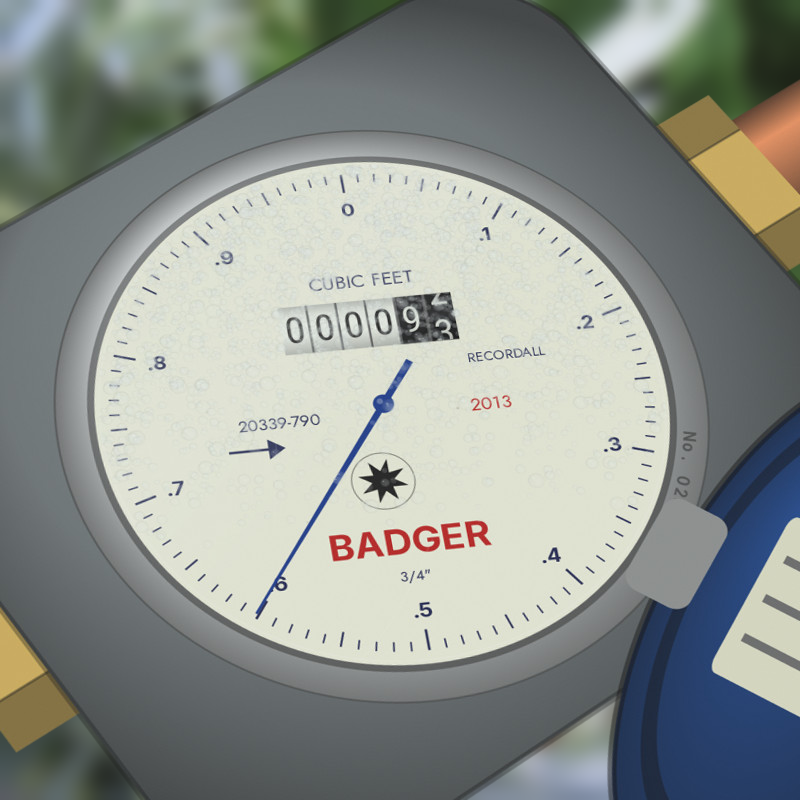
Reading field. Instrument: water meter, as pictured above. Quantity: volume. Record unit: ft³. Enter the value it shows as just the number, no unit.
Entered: 92.60
